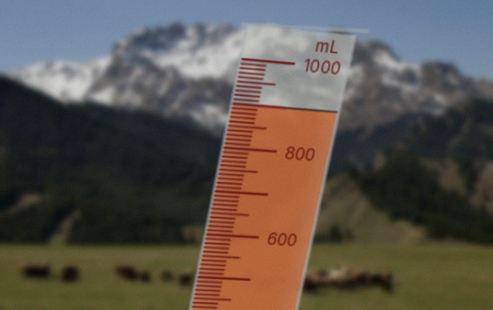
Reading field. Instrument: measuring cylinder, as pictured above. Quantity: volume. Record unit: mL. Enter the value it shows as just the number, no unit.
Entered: 900
